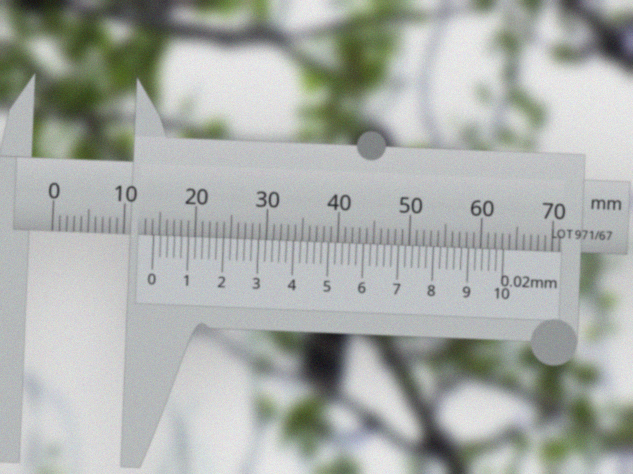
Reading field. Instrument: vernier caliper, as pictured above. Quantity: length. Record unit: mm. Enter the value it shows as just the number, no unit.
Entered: 14.2
